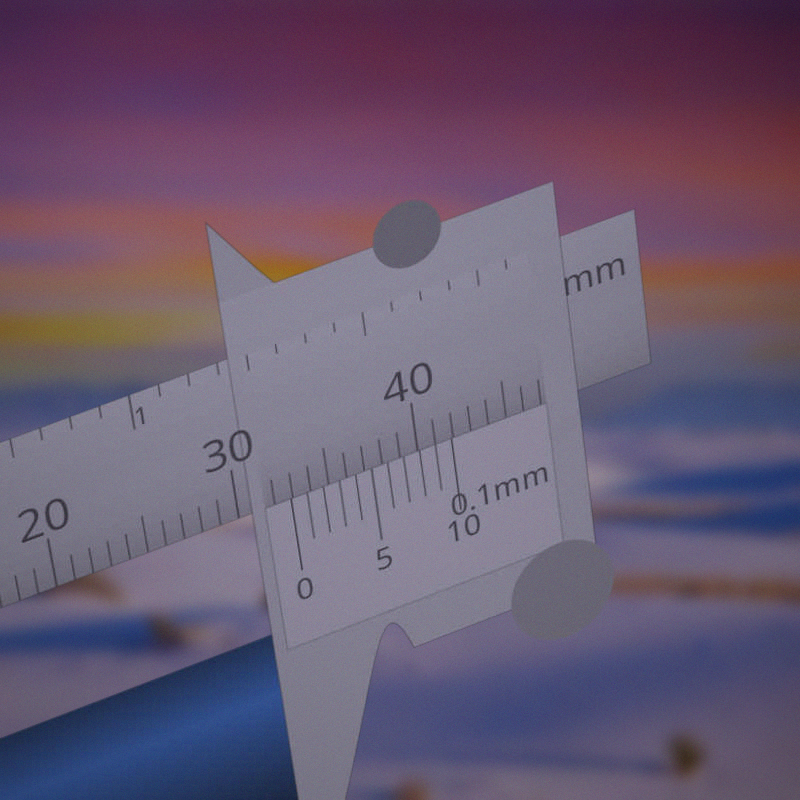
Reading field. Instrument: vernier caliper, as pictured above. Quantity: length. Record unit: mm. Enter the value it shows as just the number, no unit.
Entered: 32.9
